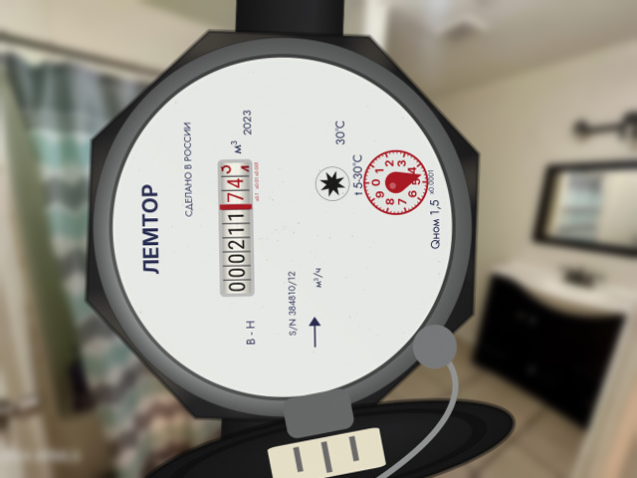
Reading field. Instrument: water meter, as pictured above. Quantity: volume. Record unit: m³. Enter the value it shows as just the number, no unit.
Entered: 211.7434
